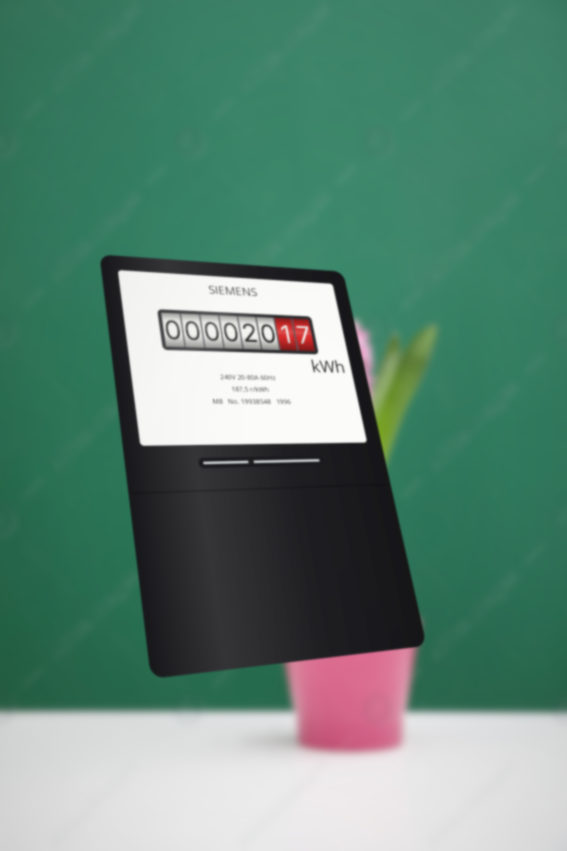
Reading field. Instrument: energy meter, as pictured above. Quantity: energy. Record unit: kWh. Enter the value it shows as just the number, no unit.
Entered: 20.17
